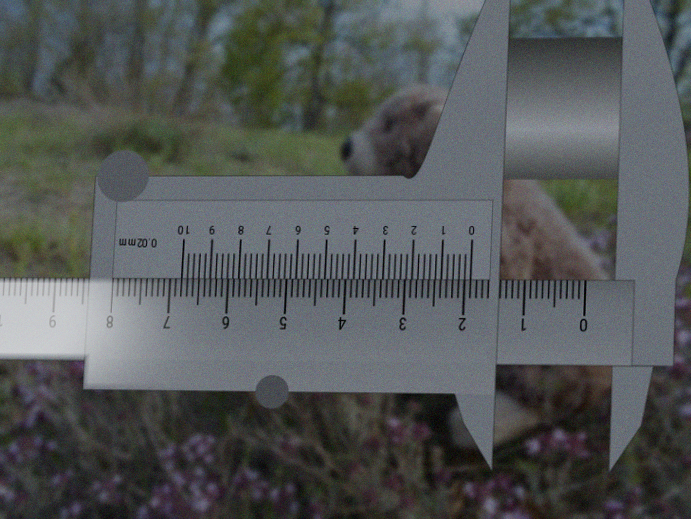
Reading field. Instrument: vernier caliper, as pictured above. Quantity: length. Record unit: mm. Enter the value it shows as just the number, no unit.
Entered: 19.0
